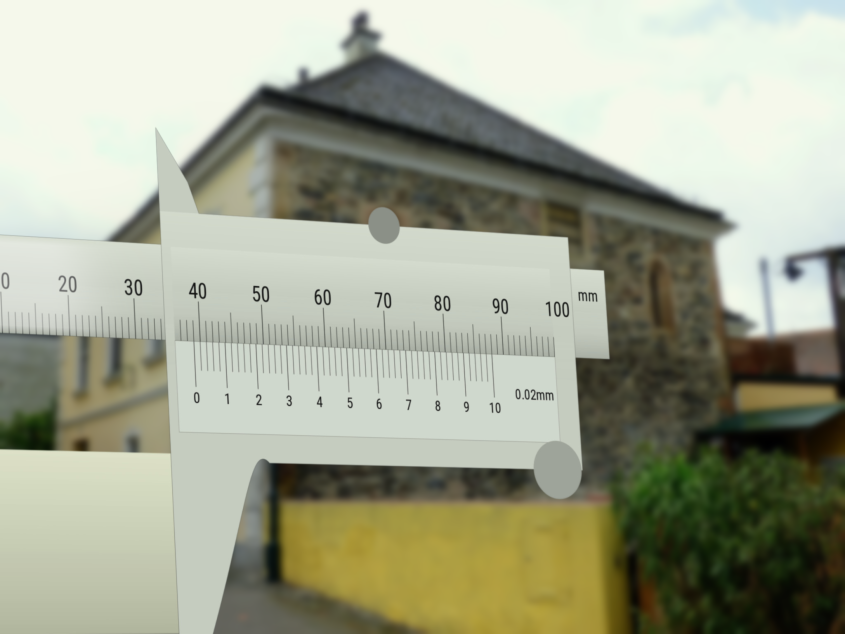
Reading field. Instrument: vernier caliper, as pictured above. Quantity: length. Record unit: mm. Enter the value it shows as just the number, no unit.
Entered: 39.0
